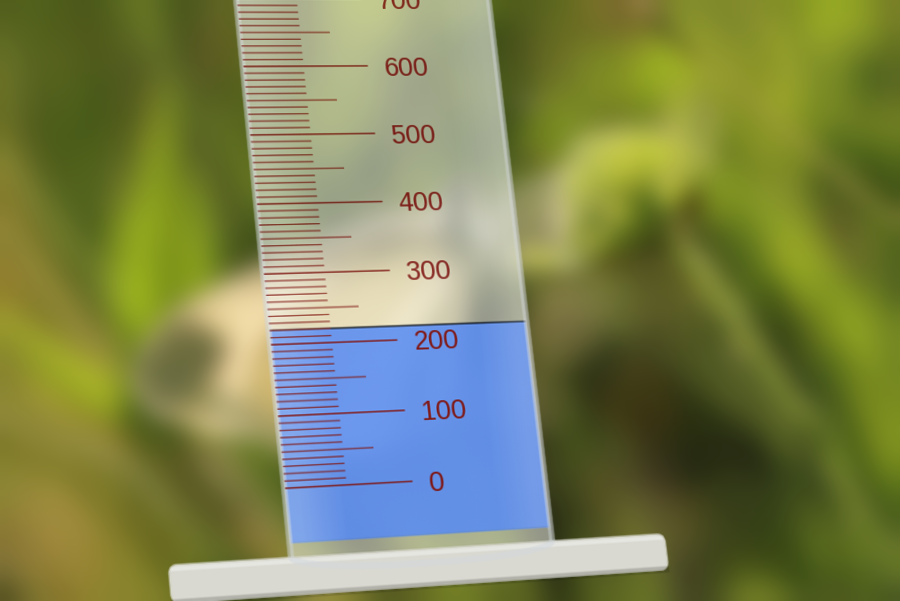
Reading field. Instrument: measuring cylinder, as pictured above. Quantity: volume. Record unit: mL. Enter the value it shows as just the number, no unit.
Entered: 220
